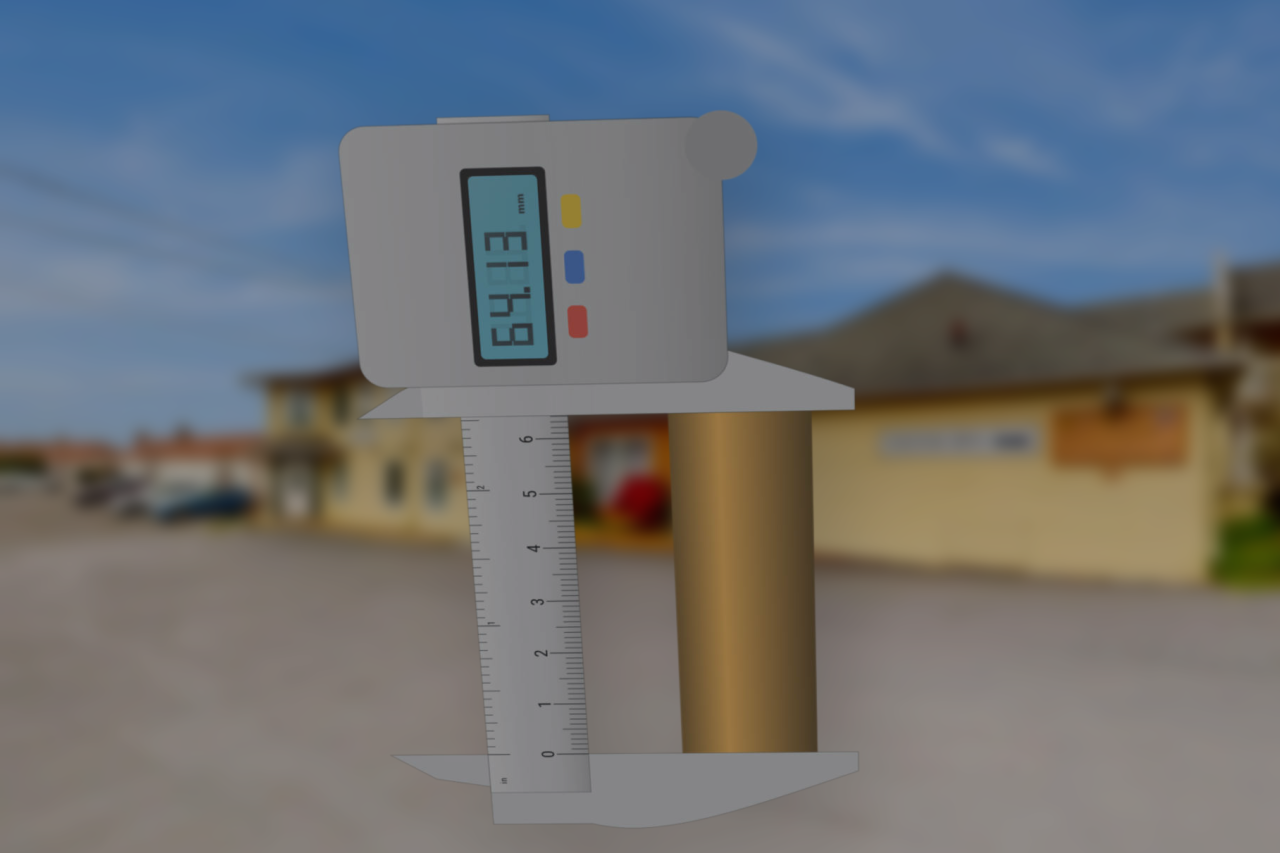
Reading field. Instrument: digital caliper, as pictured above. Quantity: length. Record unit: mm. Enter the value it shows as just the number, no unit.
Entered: 64.13
